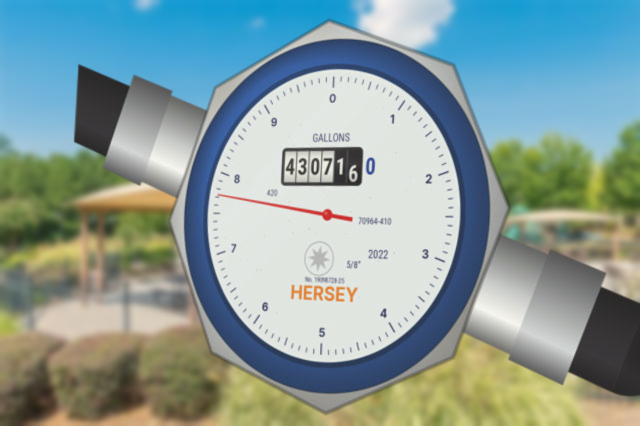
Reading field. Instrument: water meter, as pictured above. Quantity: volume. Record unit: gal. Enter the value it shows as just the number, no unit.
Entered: 4307157.7
